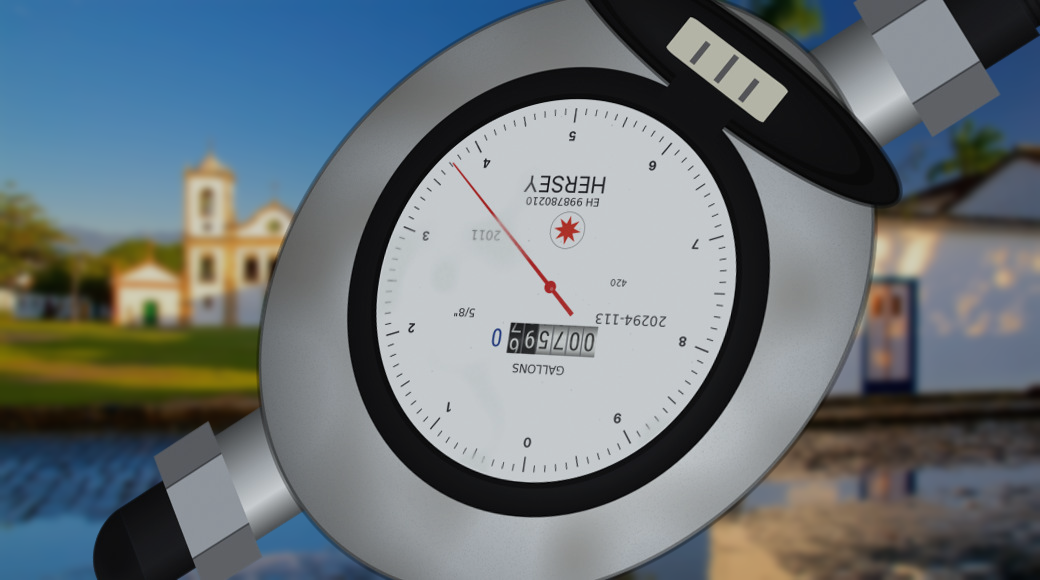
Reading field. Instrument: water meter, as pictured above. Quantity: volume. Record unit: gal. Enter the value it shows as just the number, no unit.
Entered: 75963.7
